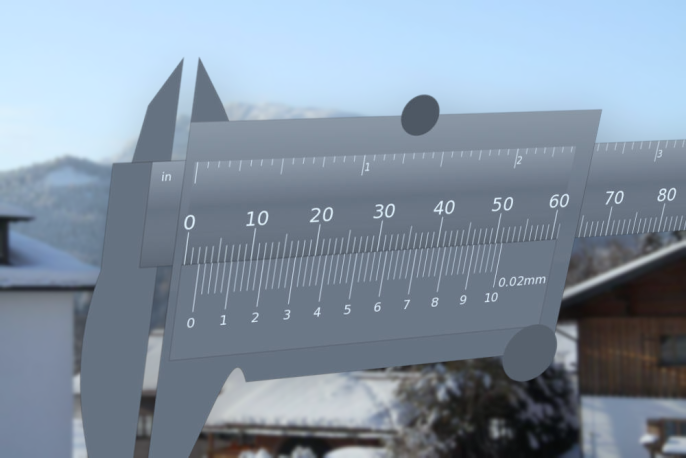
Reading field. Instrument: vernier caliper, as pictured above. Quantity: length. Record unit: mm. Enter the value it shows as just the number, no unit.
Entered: 2.2
